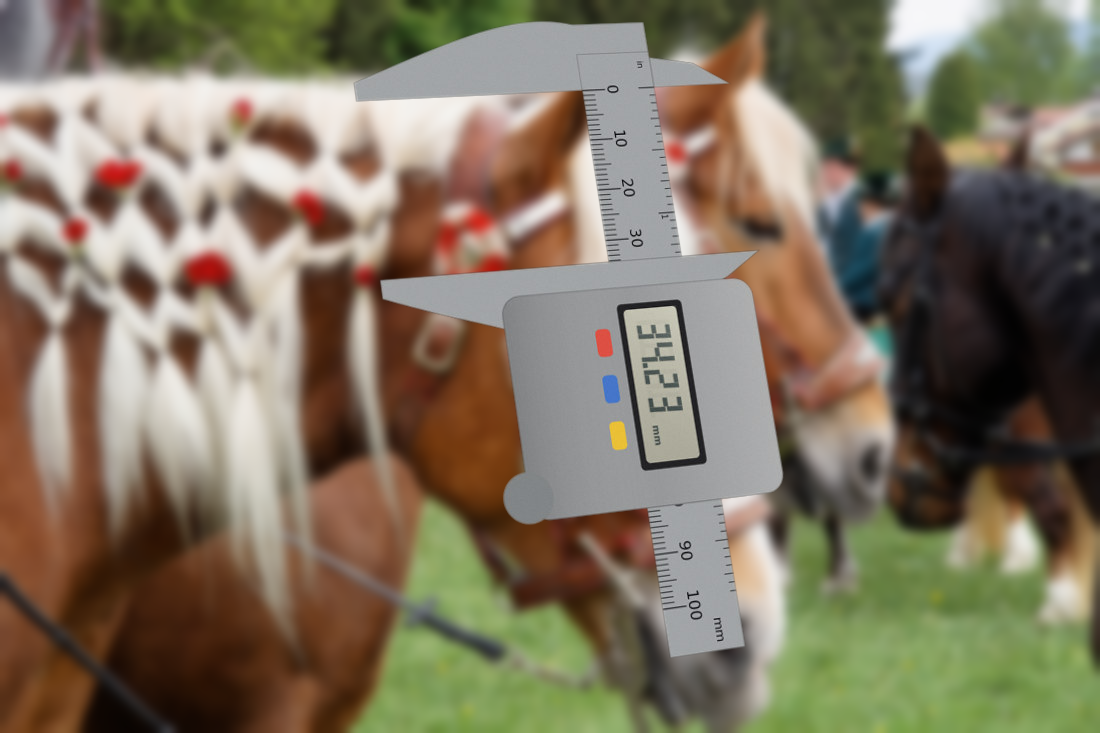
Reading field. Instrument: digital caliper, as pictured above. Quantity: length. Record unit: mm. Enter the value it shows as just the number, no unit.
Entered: 34.23
